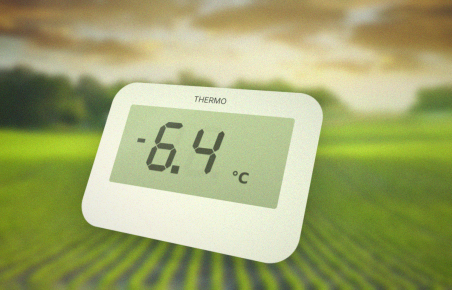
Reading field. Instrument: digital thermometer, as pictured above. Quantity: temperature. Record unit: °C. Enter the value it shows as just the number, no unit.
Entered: -6.4
